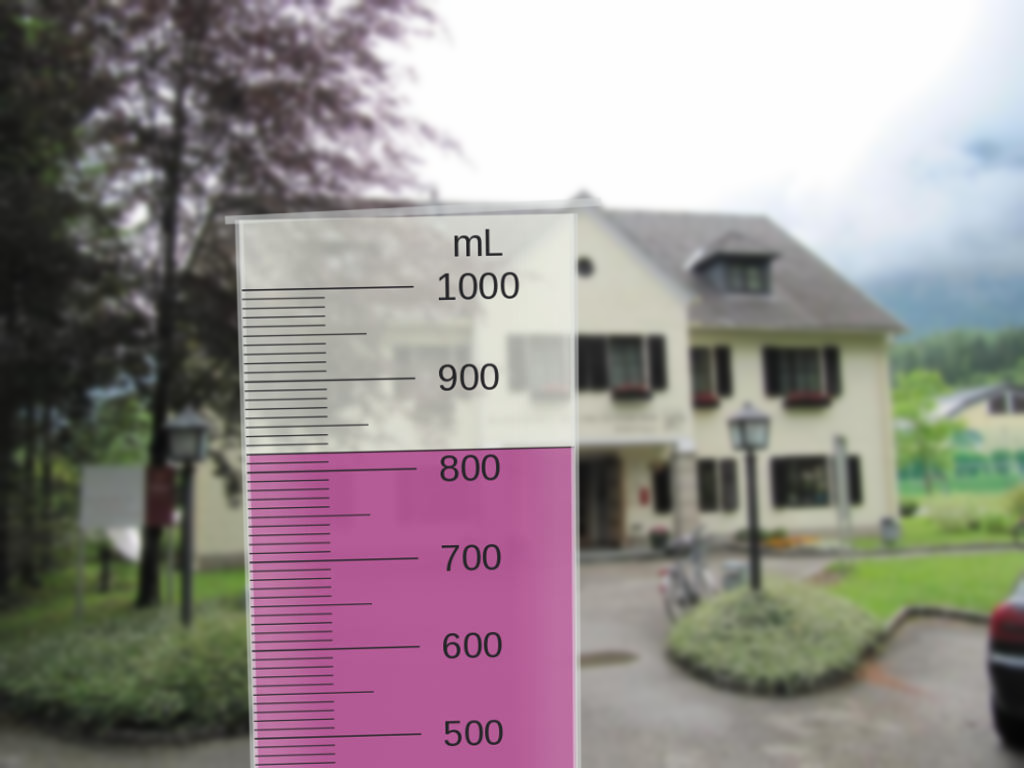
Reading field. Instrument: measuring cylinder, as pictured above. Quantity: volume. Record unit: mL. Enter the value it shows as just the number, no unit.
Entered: 820
